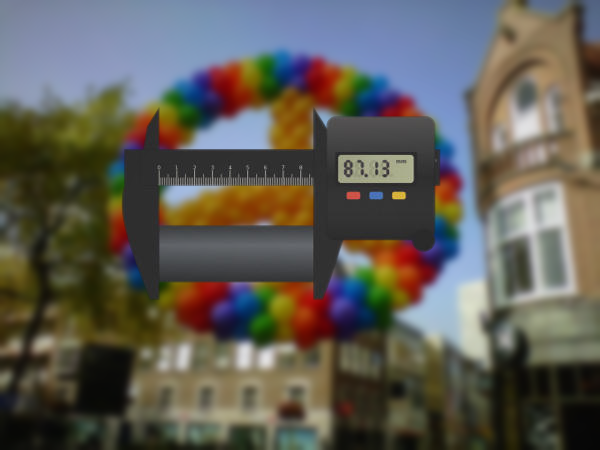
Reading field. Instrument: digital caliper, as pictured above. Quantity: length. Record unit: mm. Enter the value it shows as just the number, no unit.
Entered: 87.13
